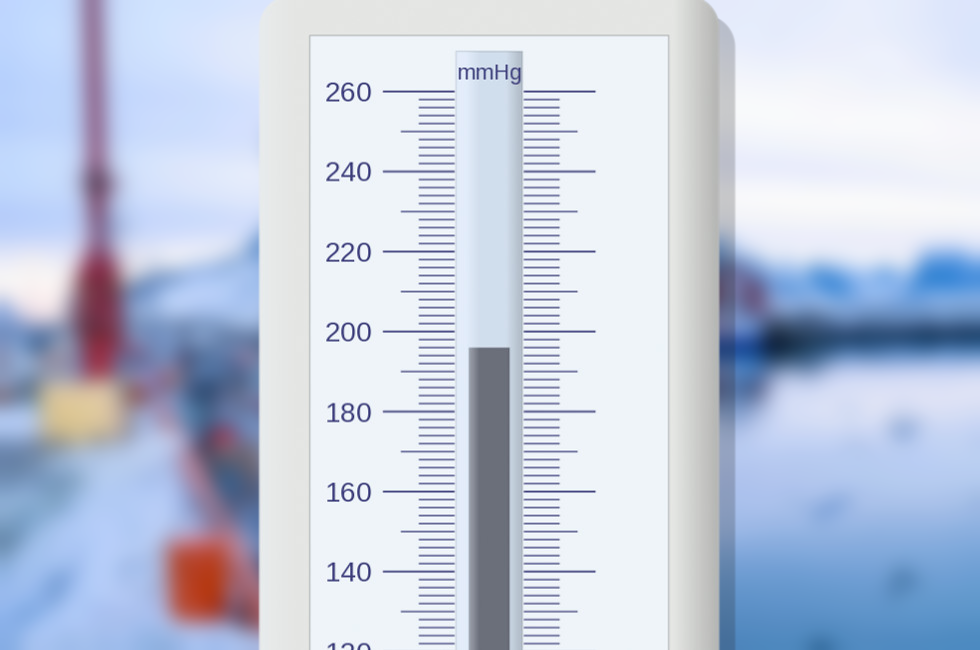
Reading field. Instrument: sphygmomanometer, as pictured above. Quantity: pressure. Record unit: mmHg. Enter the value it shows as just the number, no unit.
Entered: 196
